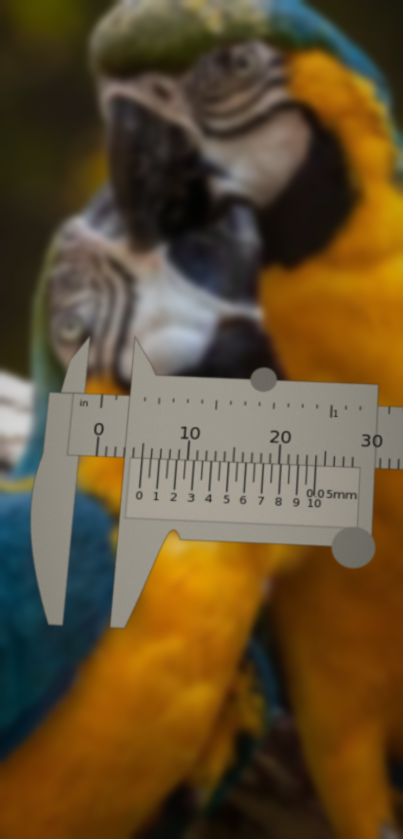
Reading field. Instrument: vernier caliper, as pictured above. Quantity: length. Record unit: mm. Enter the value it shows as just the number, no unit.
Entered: 5.0
